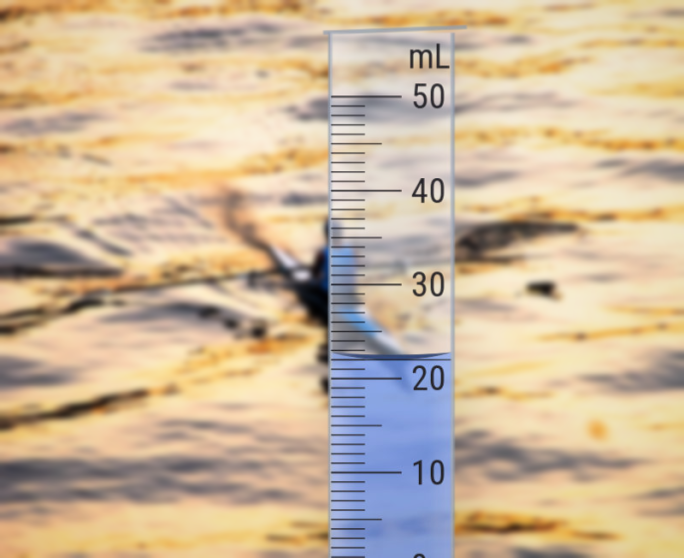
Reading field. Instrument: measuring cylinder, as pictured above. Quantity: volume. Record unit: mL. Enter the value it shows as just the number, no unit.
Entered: 22
